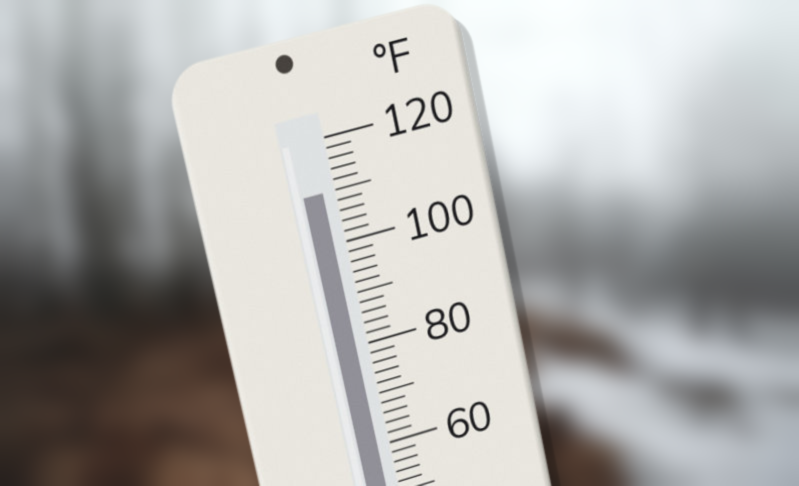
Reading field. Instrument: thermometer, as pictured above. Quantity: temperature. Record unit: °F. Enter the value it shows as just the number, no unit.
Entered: 110
